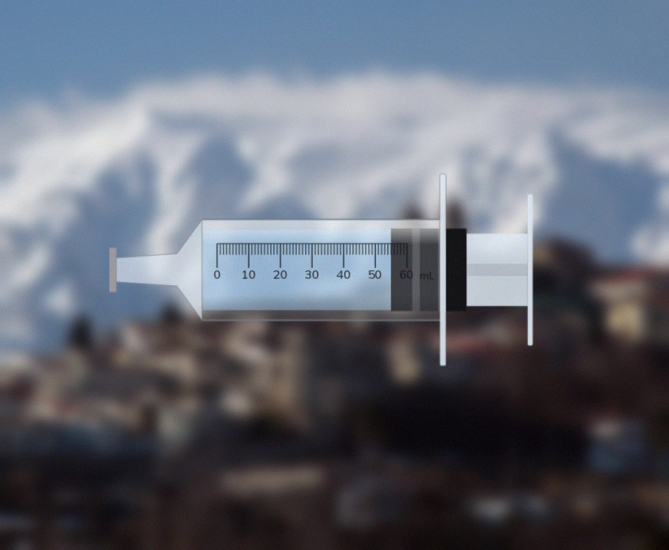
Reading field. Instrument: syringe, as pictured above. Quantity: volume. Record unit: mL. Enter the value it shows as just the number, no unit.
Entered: 55
